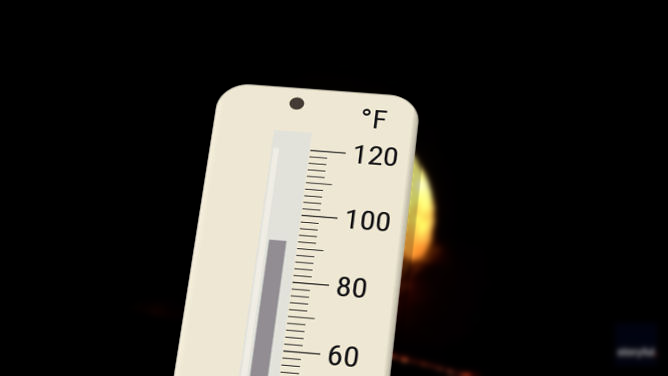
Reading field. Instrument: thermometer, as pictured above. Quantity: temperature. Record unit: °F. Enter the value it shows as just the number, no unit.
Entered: 92
